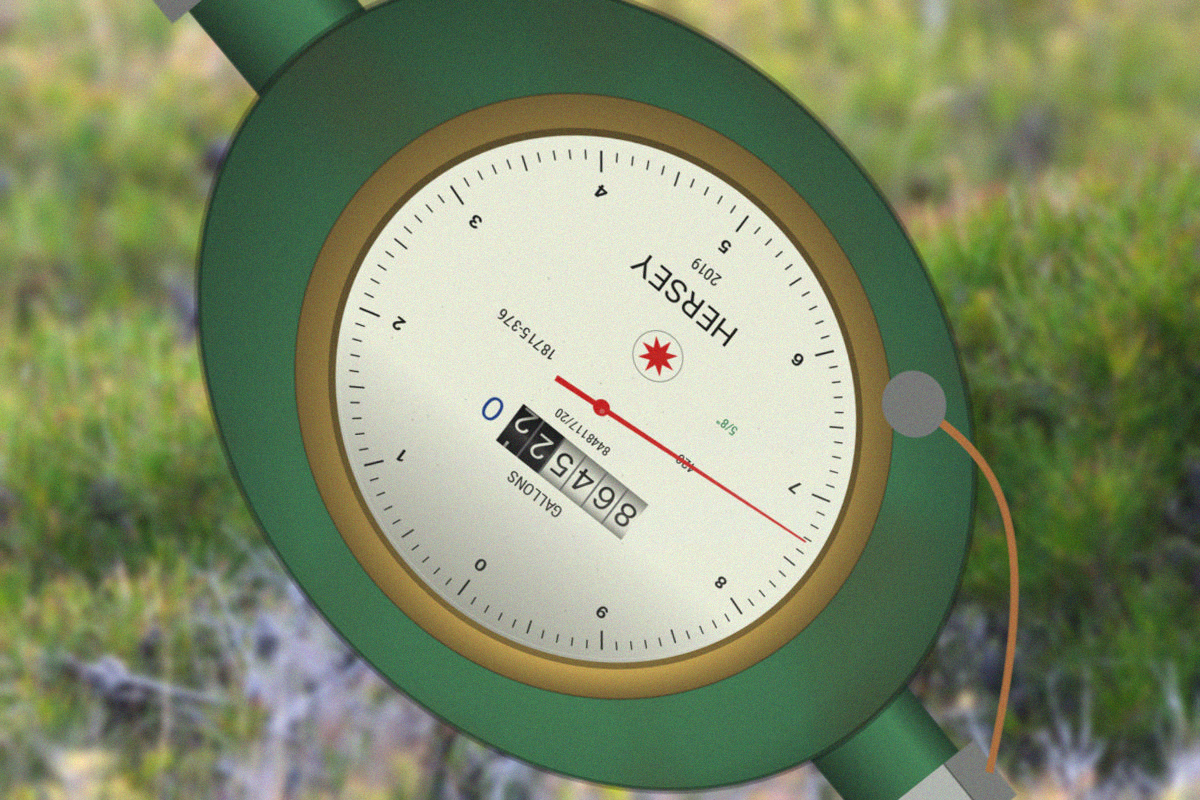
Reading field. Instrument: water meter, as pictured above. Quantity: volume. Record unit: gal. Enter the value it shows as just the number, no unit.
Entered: 8645217.3
